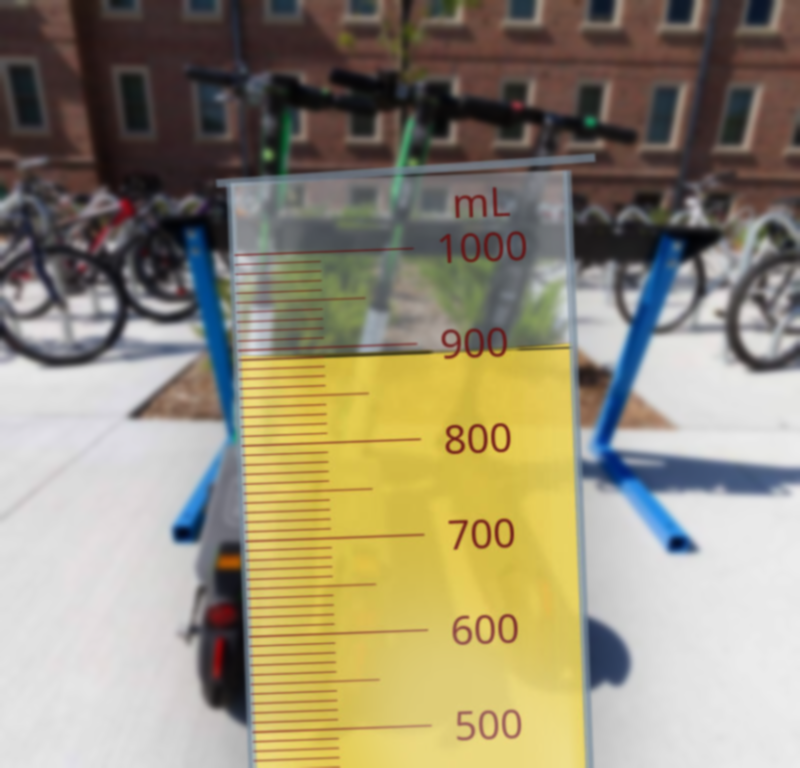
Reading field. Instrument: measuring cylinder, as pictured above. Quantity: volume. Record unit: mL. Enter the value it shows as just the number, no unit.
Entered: 890
